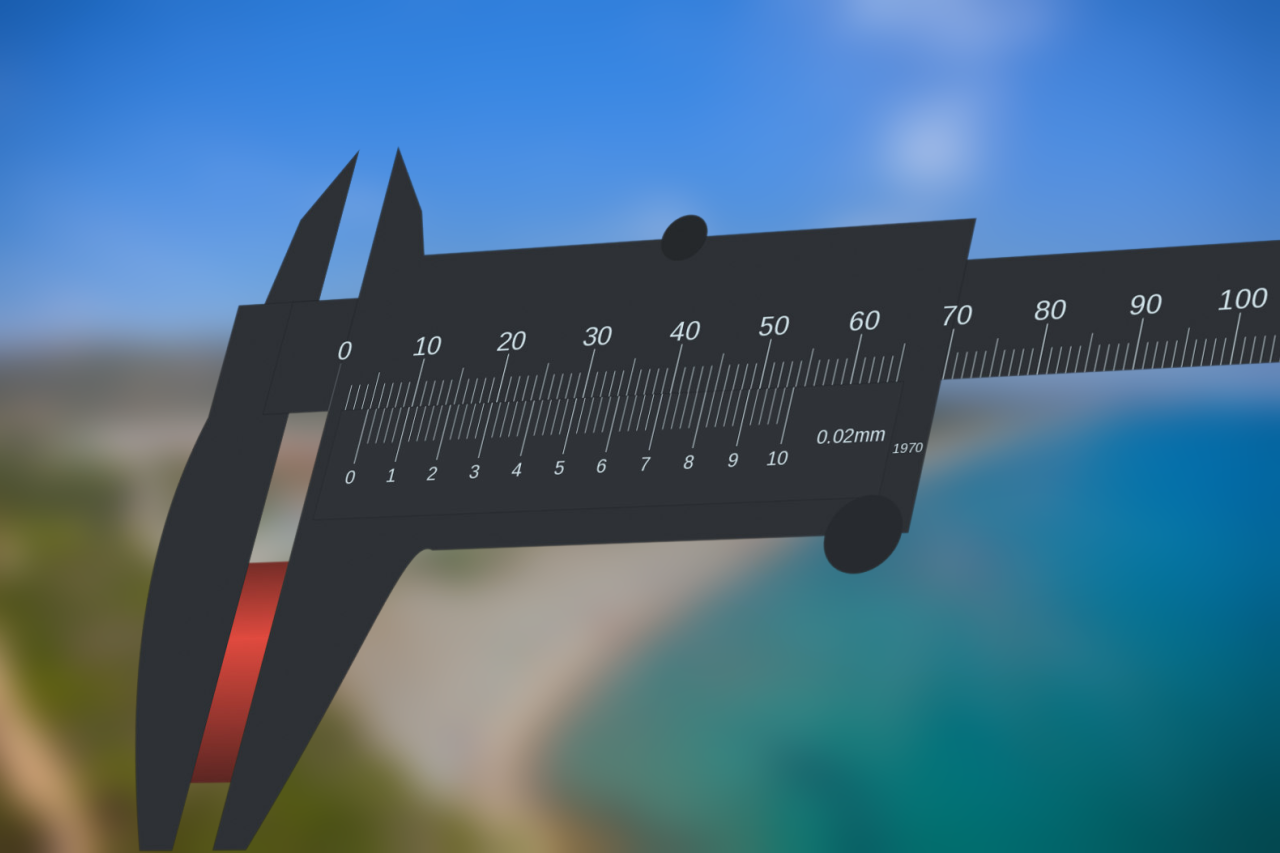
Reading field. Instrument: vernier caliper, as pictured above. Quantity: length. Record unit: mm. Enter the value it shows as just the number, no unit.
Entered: 4.8
